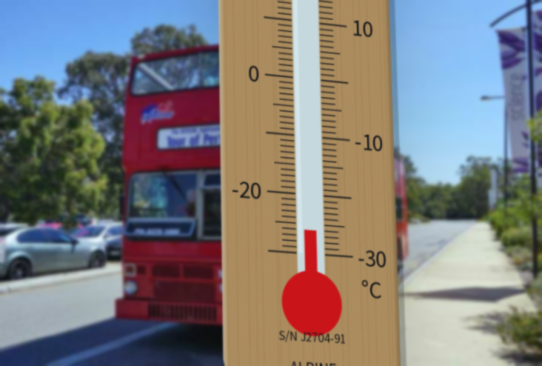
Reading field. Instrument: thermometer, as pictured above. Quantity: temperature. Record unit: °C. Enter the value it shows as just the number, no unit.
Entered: -26
